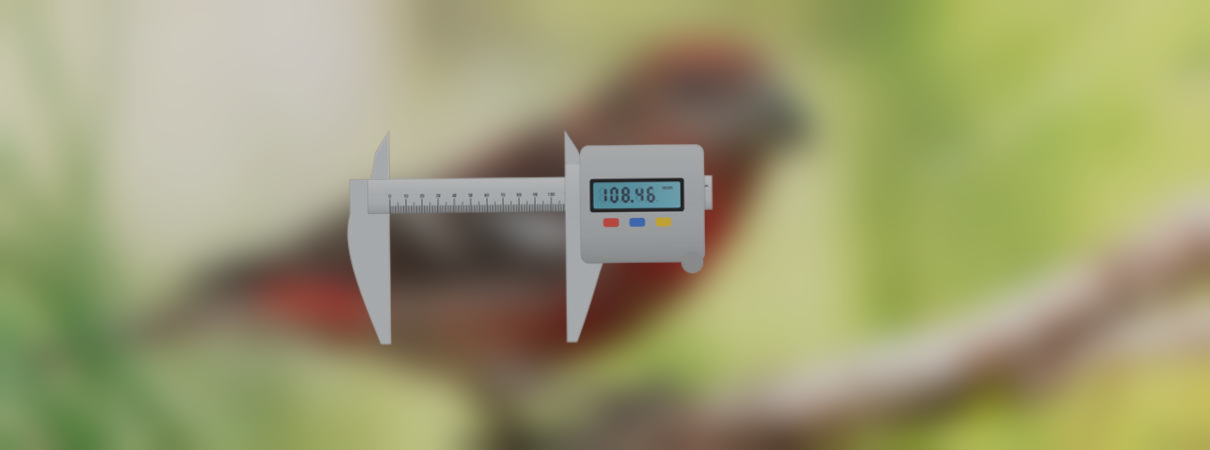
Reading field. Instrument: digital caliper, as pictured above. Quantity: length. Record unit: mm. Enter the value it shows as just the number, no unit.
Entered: 108.46
